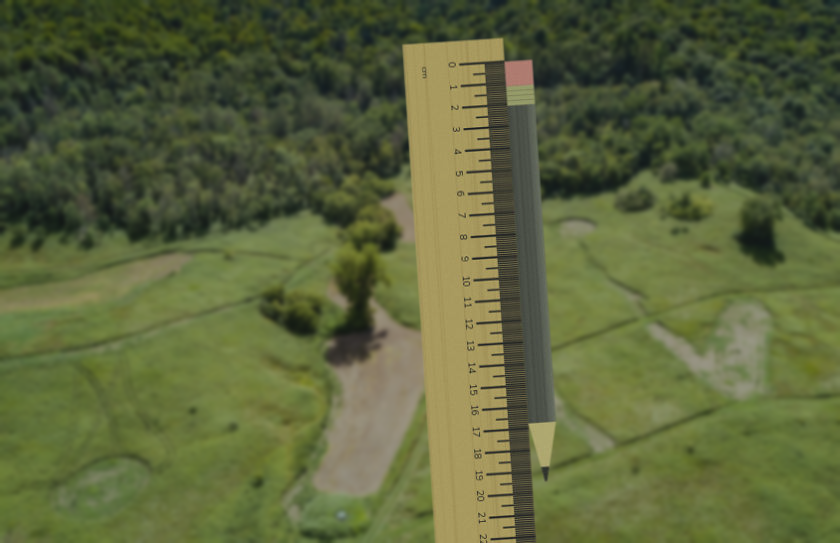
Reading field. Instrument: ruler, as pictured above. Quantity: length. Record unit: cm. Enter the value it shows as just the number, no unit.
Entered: 19.5
